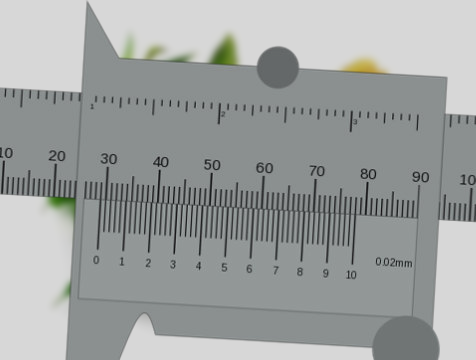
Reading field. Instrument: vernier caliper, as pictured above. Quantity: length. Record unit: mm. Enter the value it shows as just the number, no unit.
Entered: 29.0
